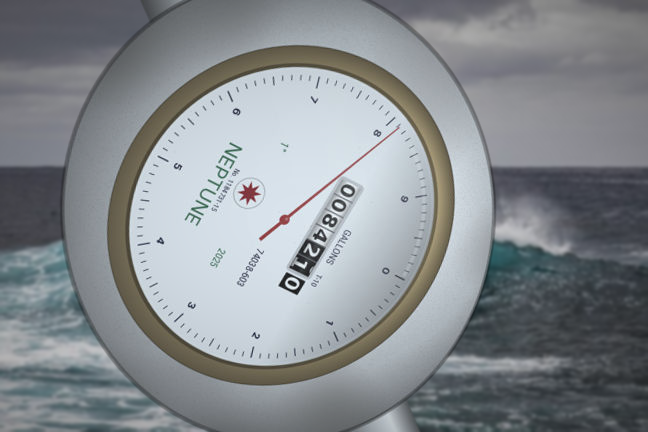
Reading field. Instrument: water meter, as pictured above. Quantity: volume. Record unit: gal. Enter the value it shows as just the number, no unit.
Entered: 84208.1
